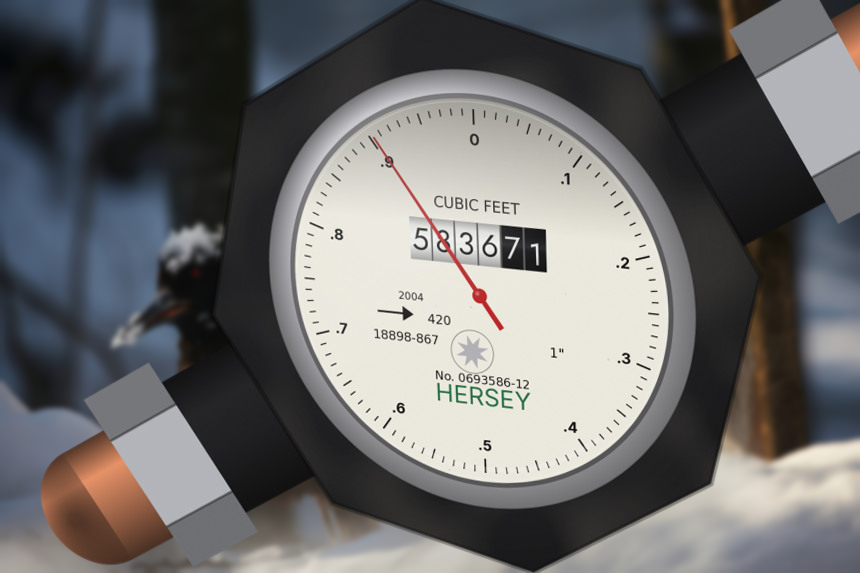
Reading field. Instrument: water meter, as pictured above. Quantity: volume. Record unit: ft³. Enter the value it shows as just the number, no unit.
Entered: 583670.90
